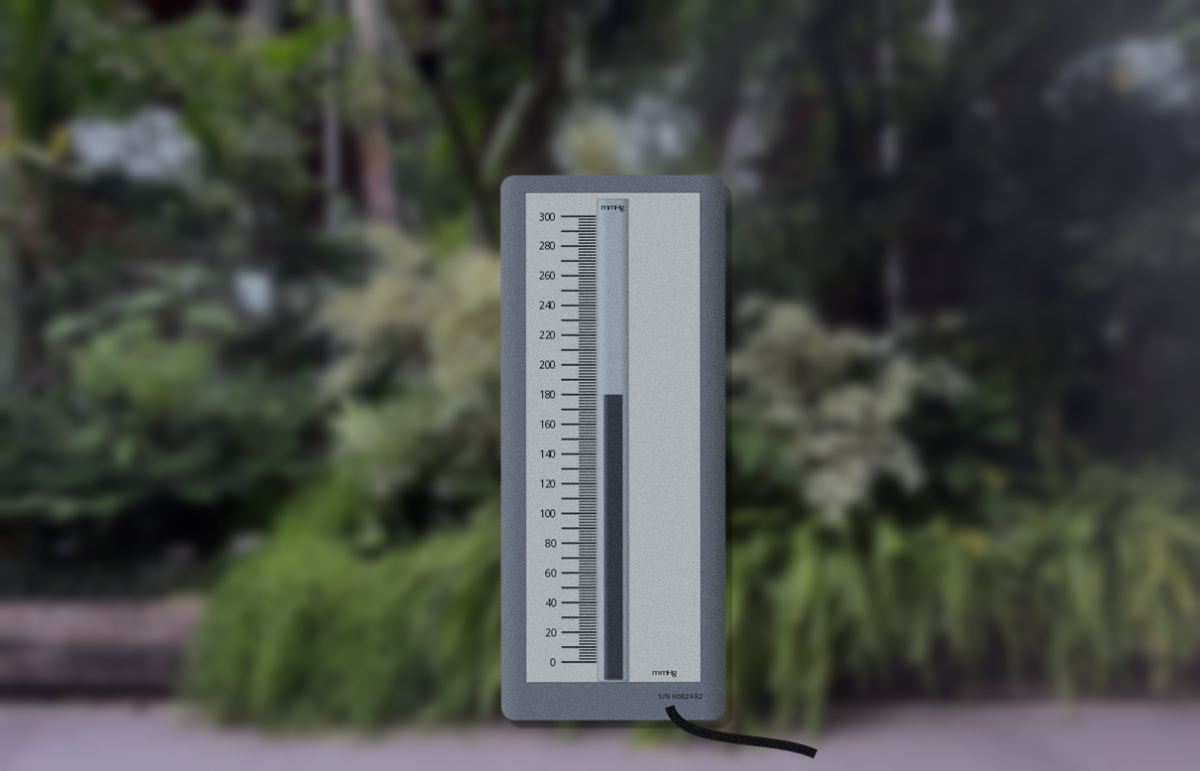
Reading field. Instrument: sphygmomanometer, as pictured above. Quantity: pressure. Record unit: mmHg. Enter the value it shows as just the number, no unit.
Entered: 180
